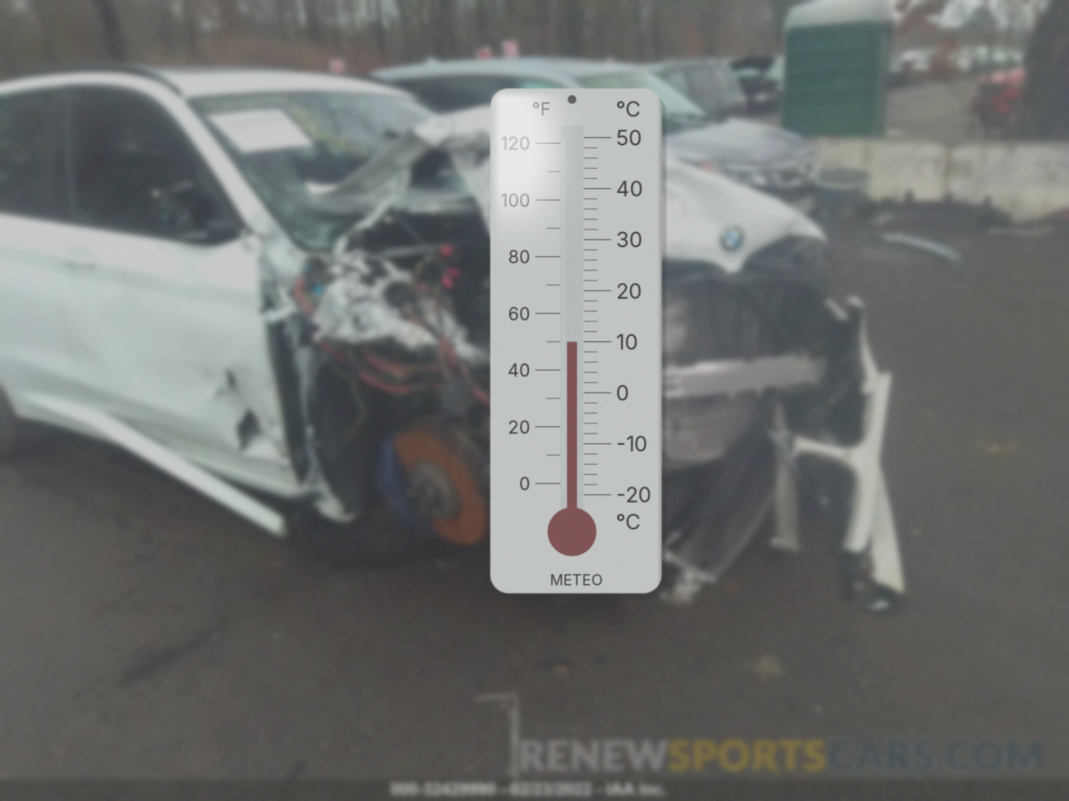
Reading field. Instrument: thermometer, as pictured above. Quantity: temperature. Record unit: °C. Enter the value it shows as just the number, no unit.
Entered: 10
